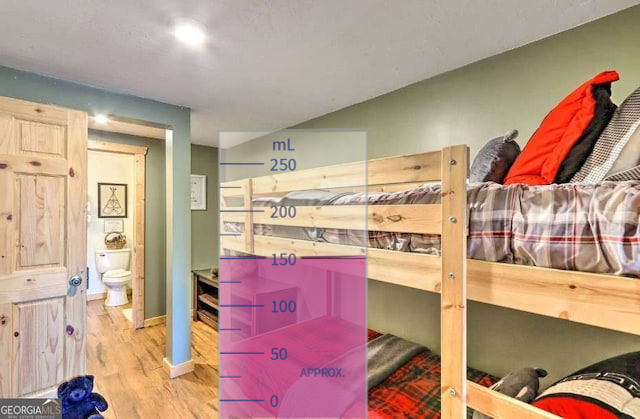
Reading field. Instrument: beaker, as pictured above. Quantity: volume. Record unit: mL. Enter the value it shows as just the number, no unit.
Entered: 150
